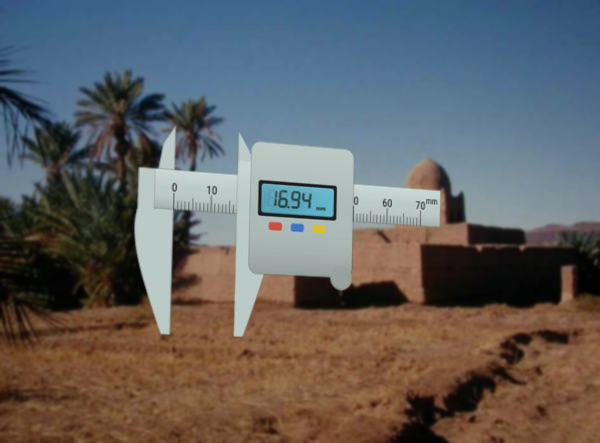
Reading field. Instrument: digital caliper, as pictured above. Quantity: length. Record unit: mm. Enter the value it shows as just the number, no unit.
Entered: 16.94
